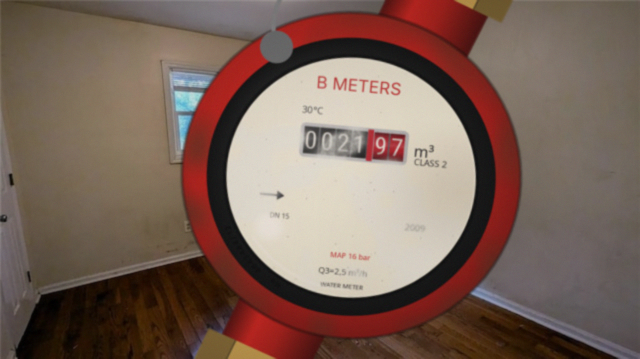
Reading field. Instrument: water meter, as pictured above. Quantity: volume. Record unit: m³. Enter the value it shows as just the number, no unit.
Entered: 21.97
